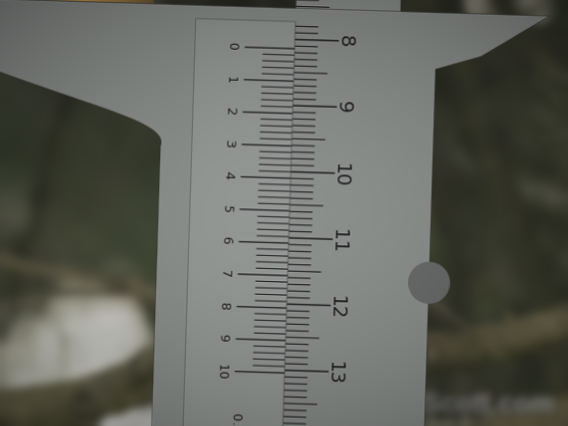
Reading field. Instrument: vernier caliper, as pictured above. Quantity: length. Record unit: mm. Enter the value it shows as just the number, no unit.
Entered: 81.4
